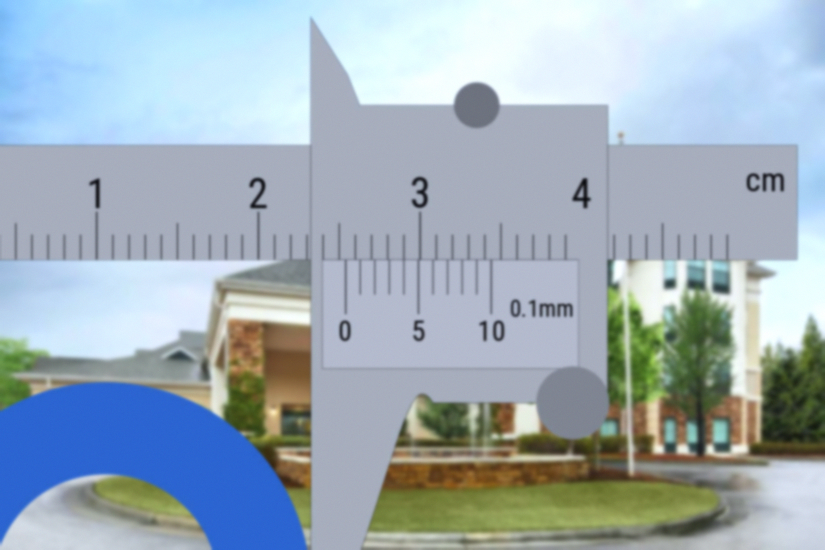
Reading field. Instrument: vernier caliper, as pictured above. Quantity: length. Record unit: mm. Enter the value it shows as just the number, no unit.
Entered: 25.4
